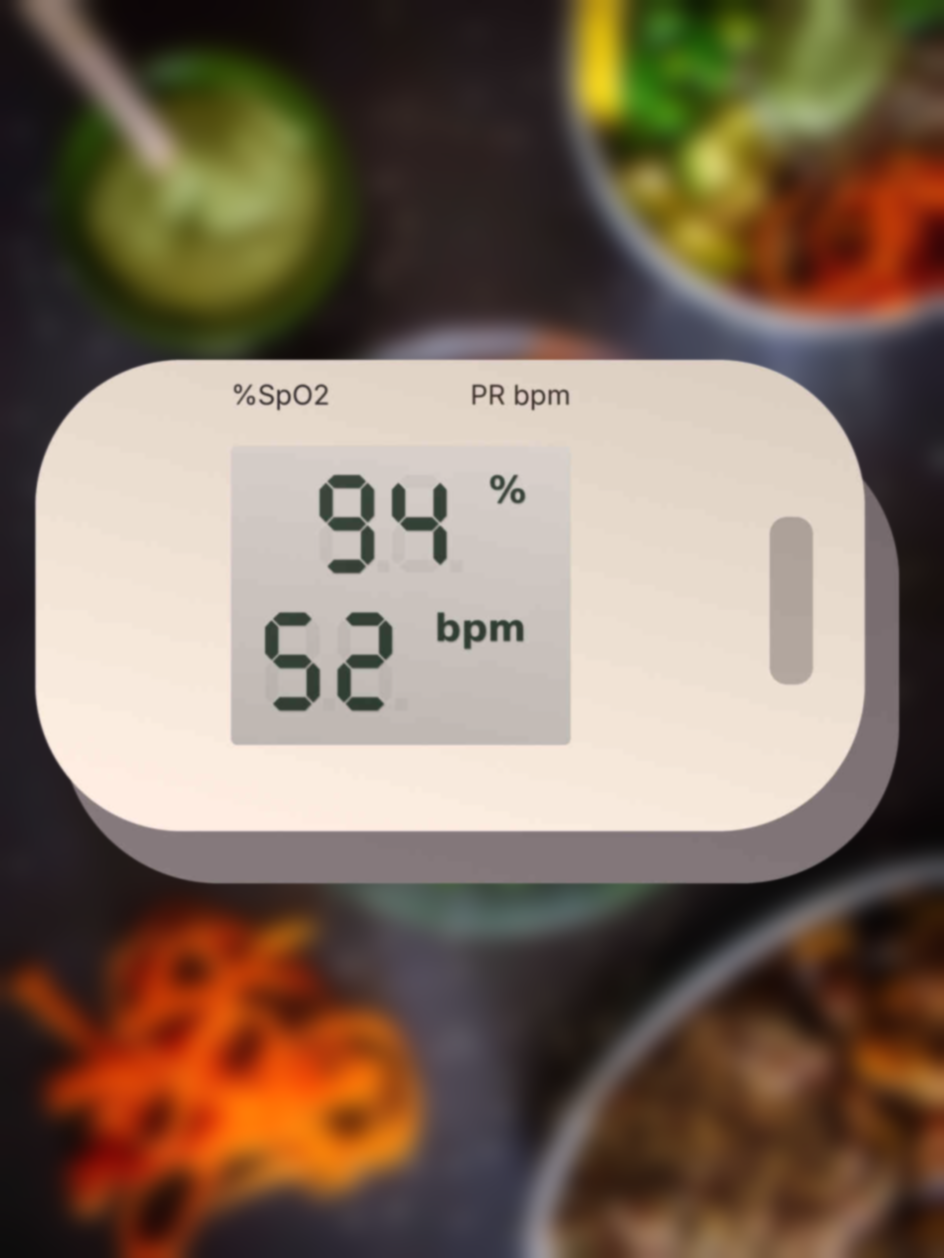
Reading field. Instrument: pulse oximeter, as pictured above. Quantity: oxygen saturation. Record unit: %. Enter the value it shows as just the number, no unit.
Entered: 94
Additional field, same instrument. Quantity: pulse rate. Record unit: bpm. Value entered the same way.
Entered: 52
